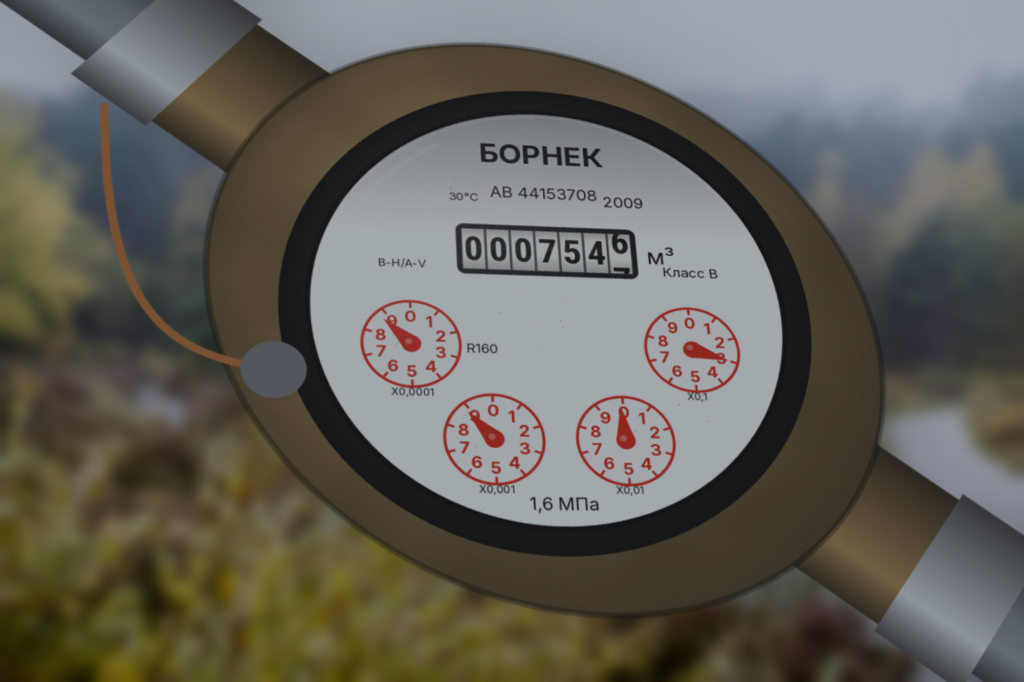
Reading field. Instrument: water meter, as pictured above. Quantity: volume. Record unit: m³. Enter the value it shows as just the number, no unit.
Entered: 7546.2988
